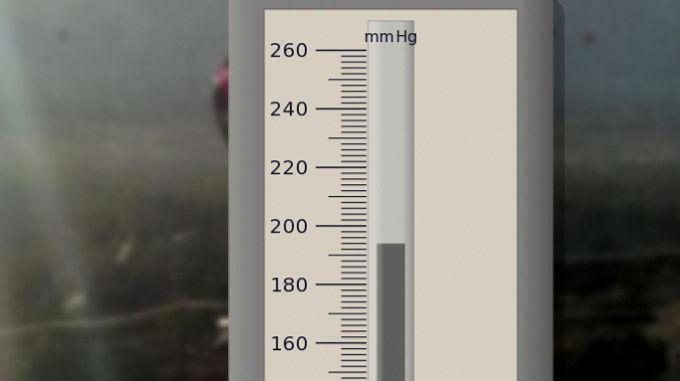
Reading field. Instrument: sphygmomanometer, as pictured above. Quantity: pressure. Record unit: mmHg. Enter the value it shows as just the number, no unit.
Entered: 194
